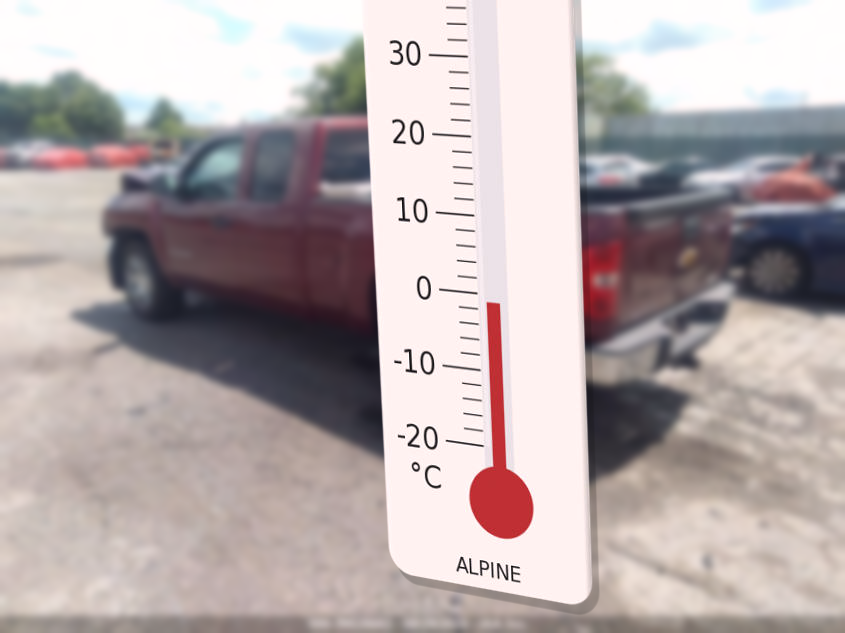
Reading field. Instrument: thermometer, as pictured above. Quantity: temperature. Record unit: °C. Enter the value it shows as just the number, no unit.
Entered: -1
